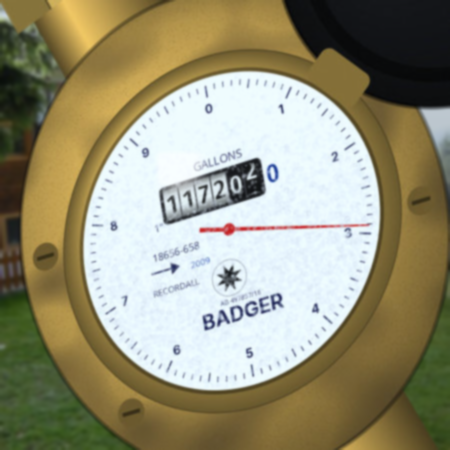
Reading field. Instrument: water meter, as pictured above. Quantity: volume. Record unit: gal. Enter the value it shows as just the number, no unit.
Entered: 1172022.9
